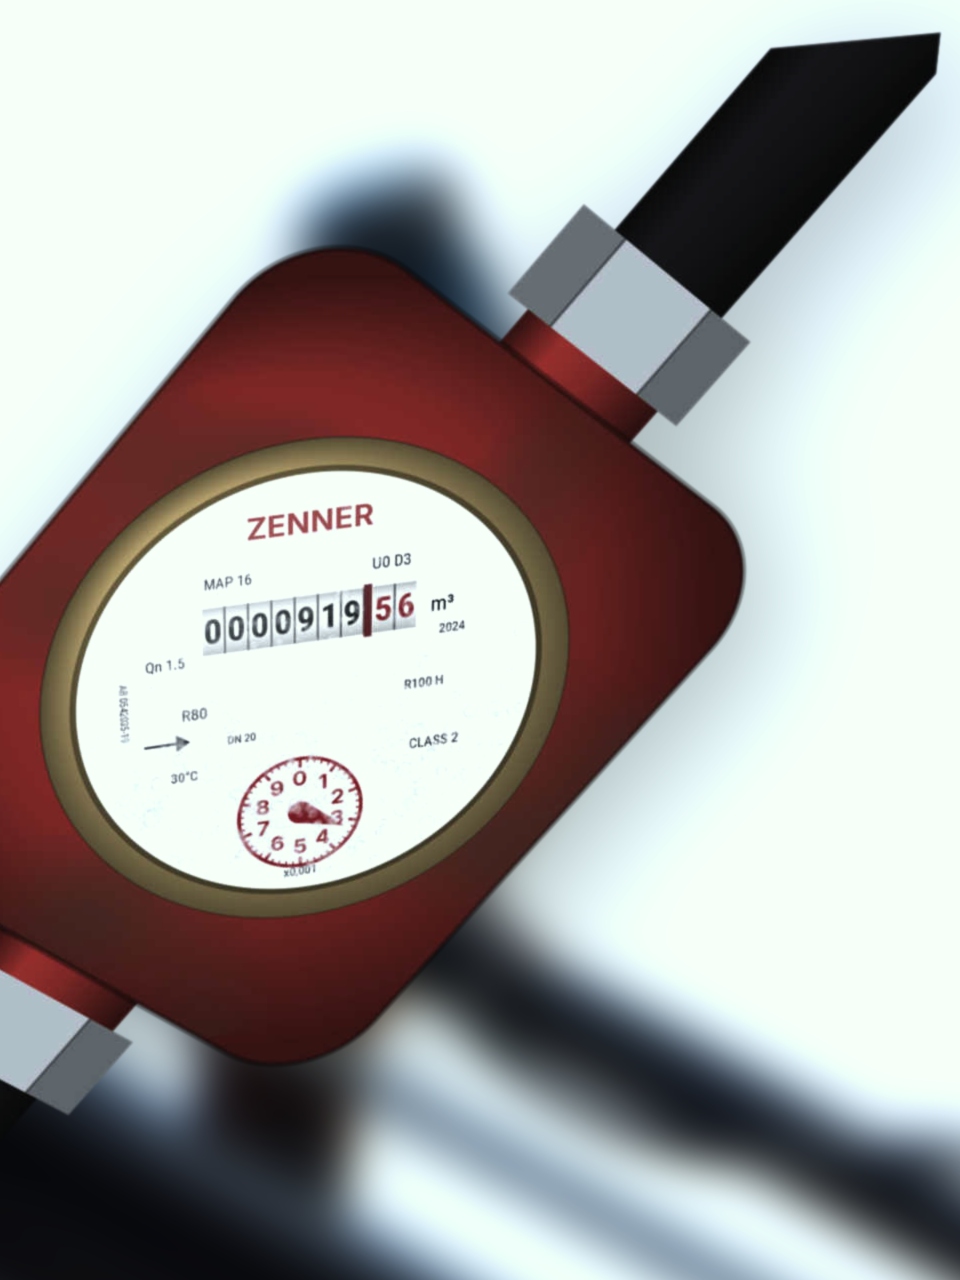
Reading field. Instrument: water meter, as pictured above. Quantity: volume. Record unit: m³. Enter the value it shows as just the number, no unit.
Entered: 919.563
